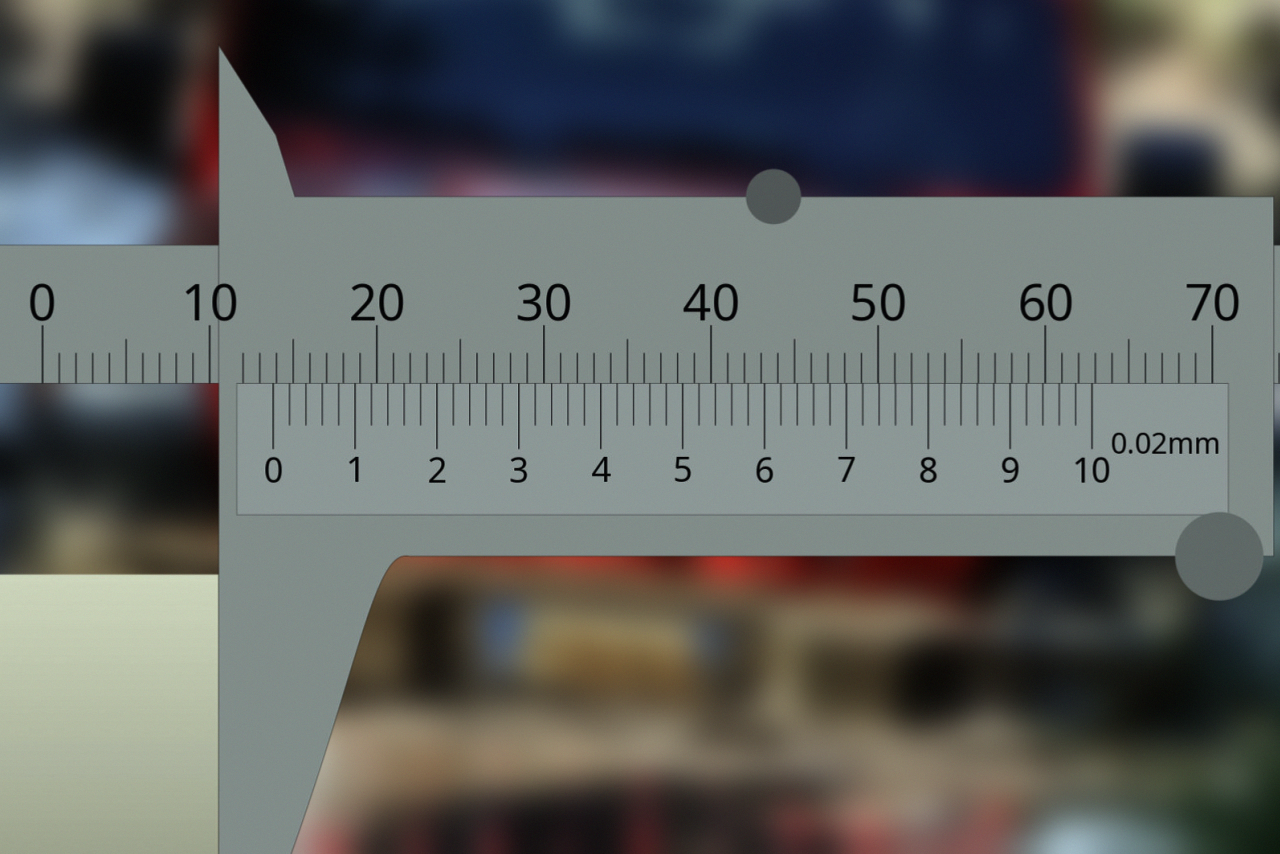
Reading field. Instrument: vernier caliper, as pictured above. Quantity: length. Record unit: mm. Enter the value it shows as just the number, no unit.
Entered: 13.8
